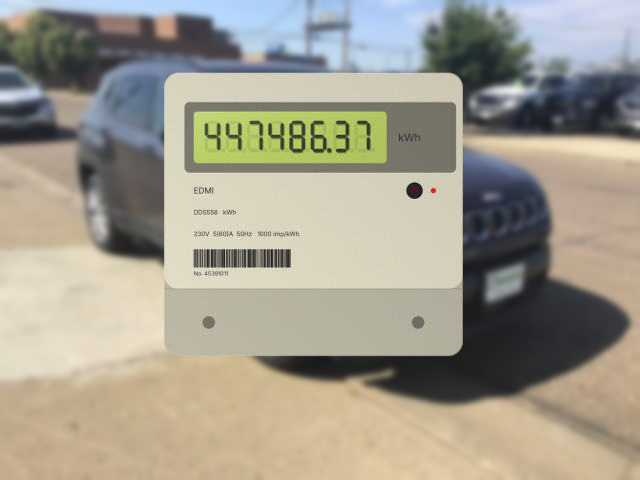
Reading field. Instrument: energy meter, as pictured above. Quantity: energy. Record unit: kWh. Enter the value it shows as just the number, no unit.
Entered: 447486.37
